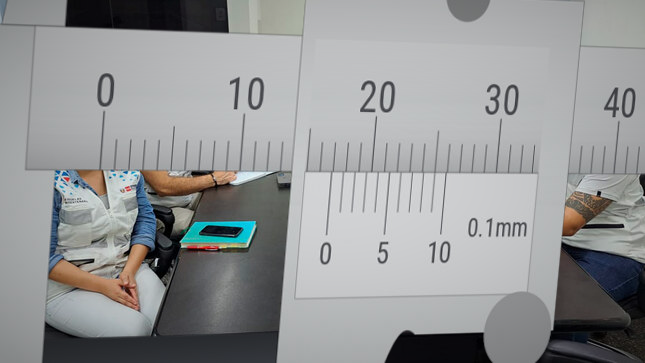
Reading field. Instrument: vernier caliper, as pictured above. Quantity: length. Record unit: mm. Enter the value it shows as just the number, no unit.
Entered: 16.9
